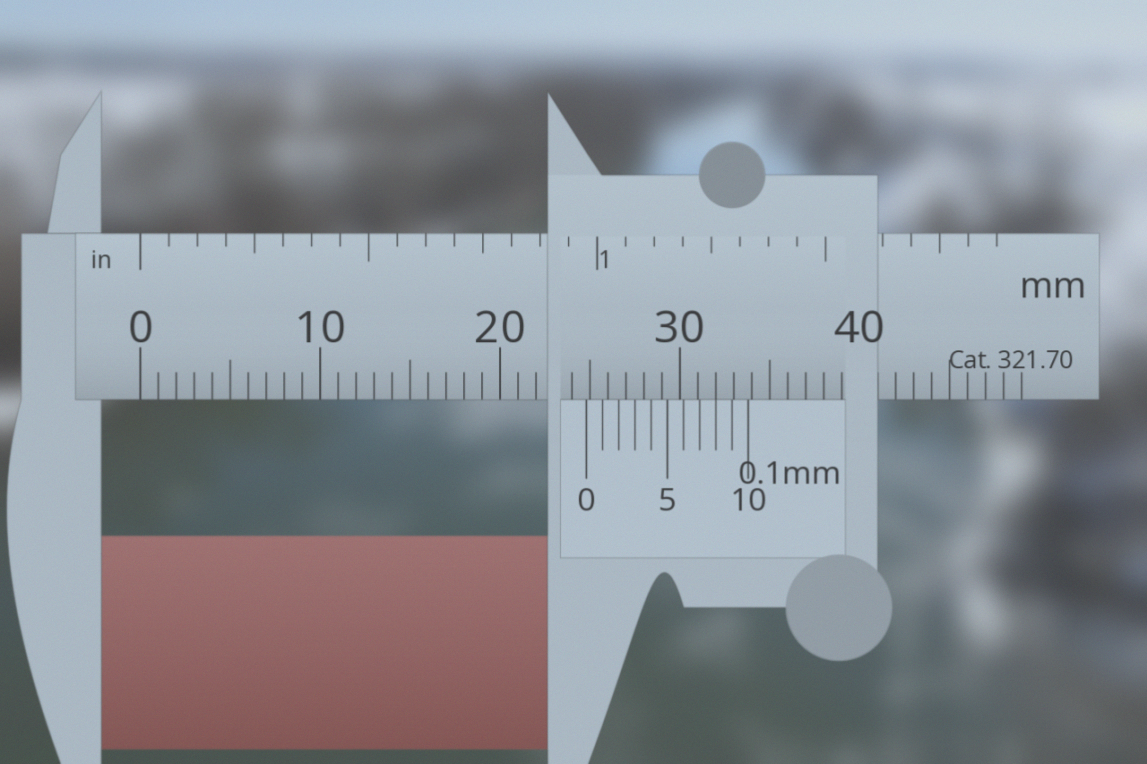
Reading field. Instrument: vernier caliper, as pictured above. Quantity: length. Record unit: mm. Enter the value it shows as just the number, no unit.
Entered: 24.8
